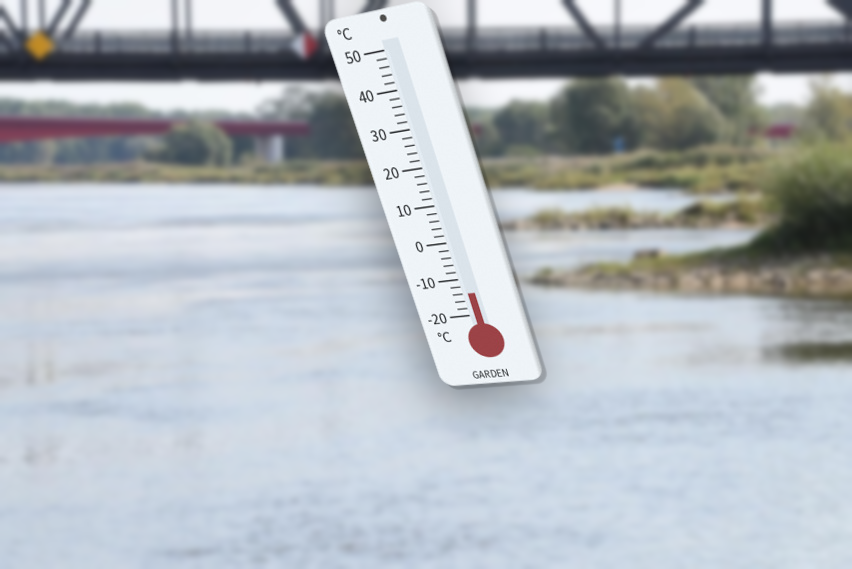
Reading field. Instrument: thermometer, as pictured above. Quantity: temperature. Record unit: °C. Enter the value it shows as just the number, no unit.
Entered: -14
